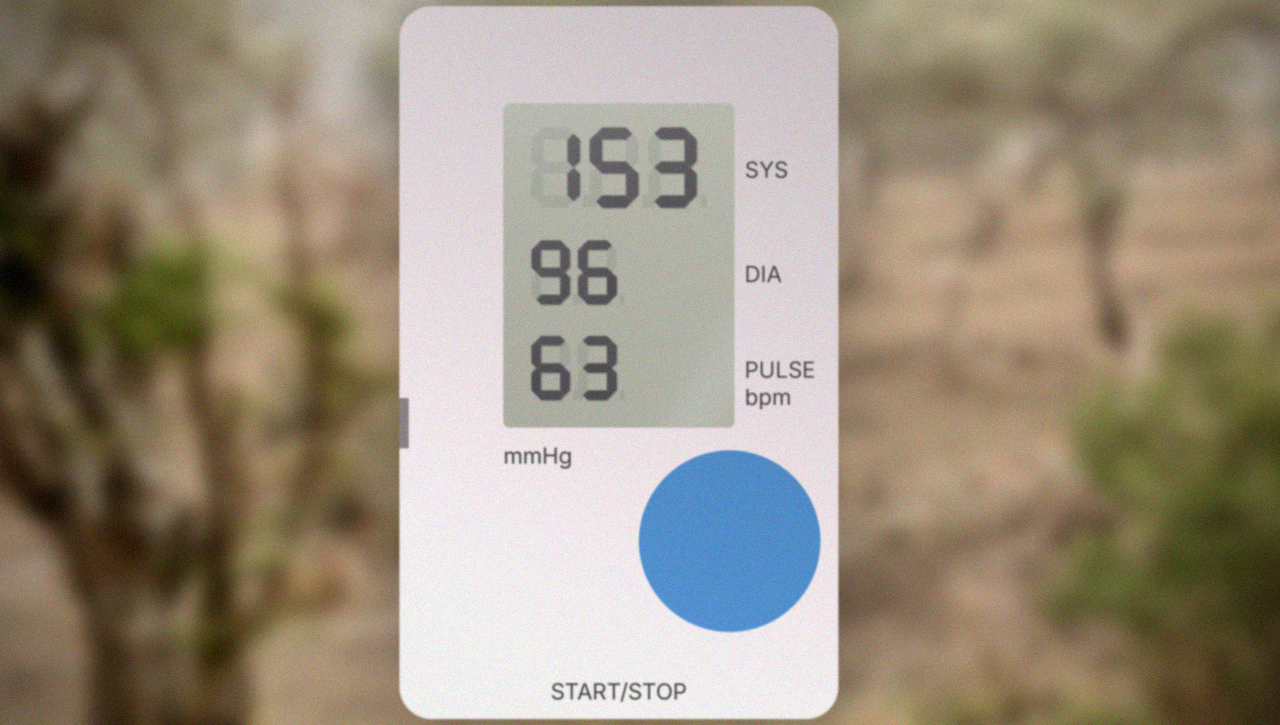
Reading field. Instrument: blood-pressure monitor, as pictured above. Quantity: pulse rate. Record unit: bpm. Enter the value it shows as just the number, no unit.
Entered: 63
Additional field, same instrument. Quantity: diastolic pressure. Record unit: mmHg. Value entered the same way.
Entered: 96
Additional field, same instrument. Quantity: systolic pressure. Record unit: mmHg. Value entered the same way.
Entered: 153
